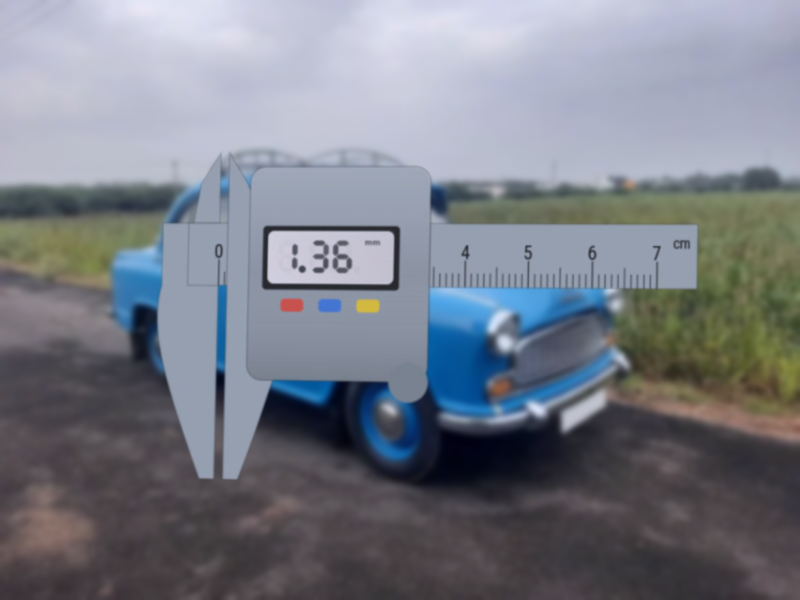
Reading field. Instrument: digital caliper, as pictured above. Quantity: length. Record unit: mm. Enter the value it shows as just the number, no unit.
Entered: 1.36
